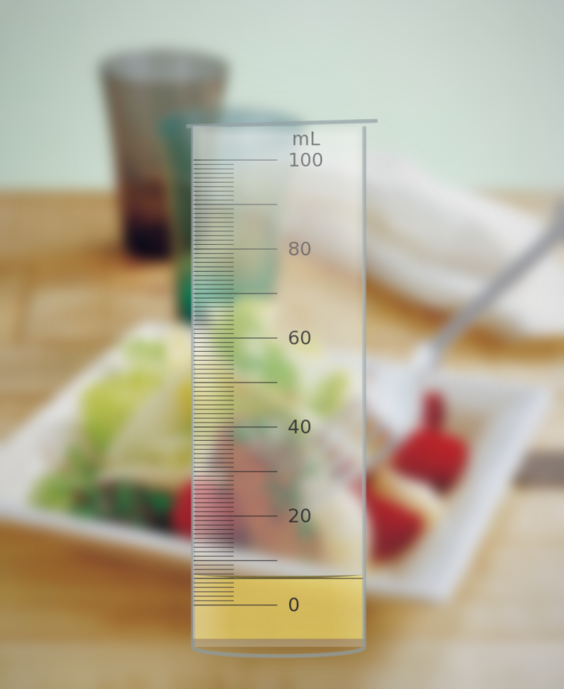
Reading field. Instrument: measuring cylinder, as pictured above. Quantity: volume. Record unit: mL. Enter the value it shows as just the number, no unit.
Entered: 6
